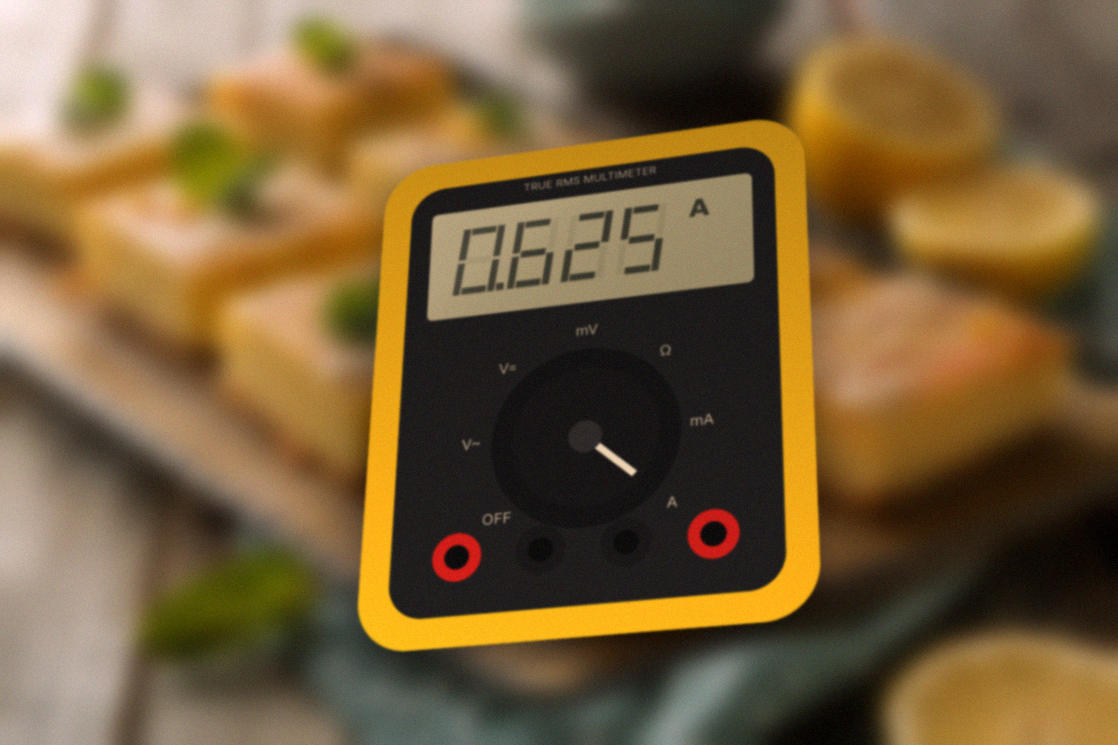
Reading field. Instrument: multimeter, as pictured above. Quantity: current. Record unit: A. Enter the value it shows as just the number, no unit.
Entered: 0.625
